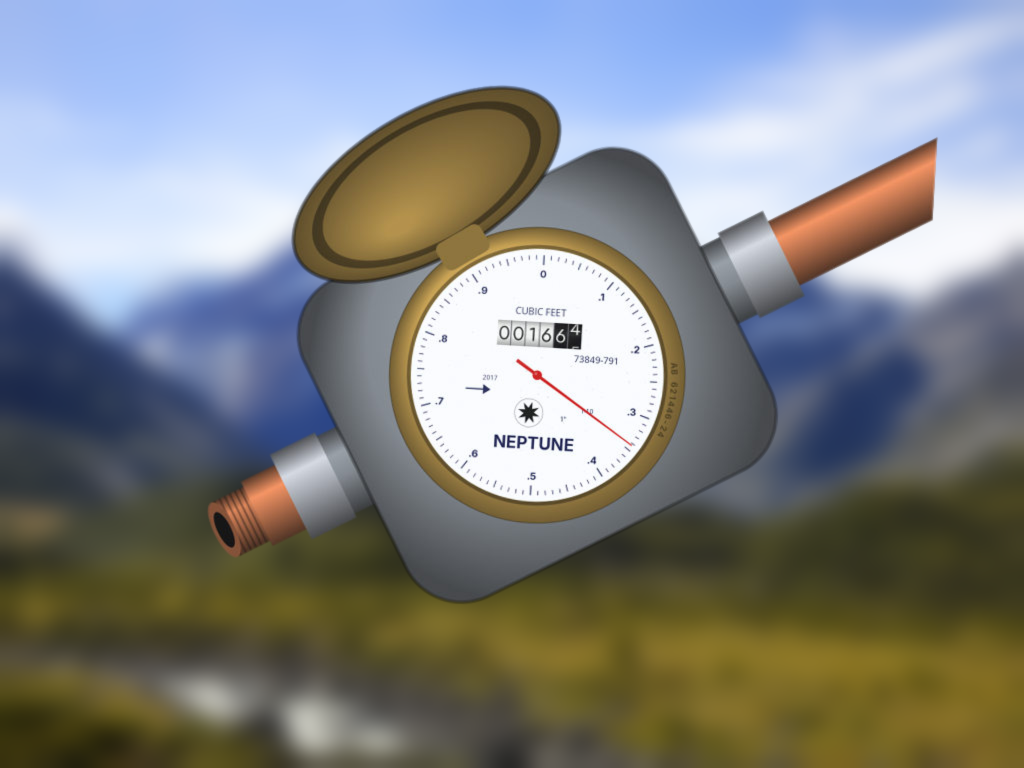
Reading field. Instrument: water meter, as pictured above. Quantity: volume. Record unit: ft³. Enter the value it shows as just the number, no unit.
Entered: 1664.34
